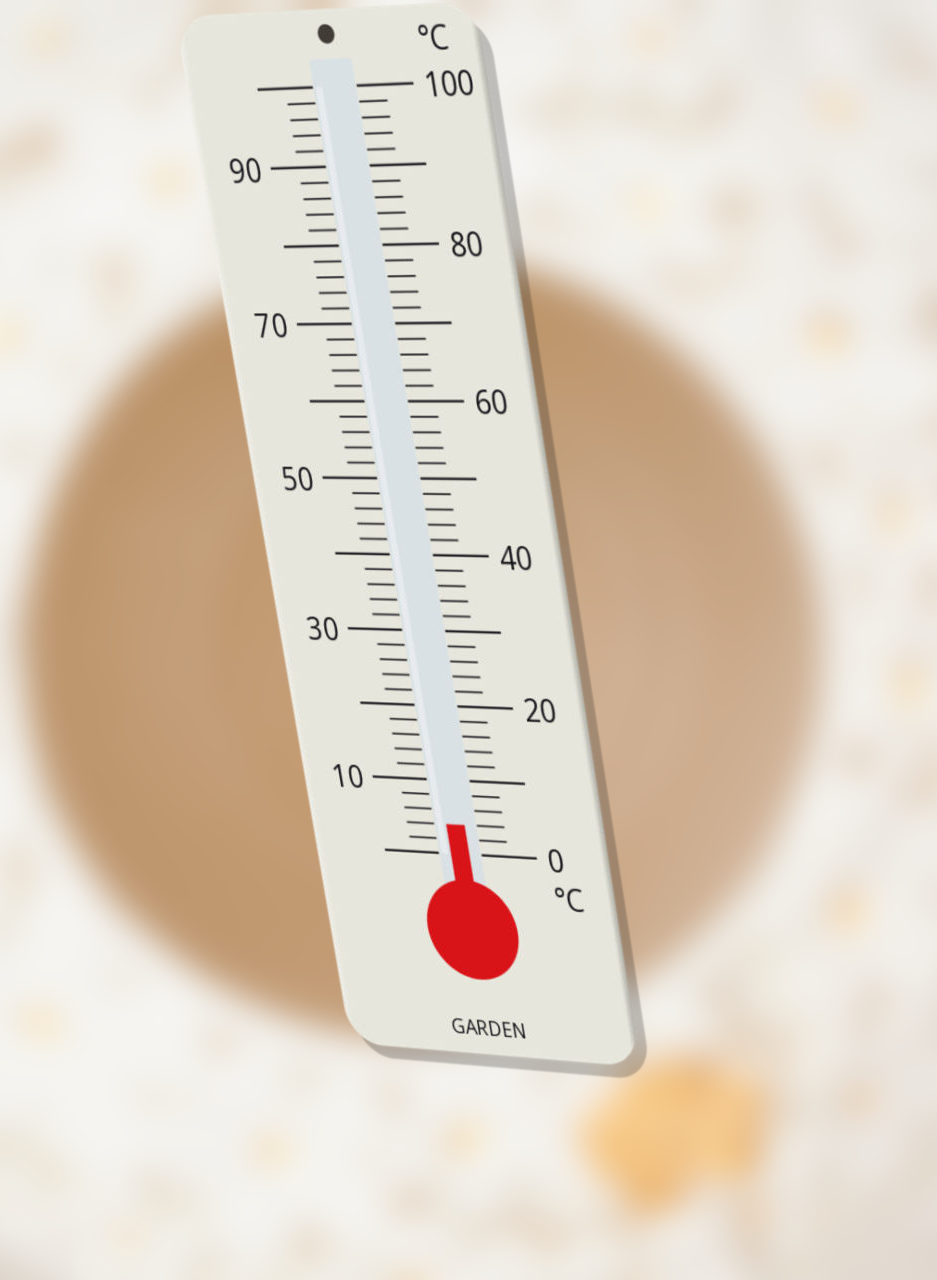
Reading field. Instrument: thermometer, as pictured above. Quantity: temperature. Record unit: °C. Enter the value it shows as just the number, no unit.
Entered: 4
